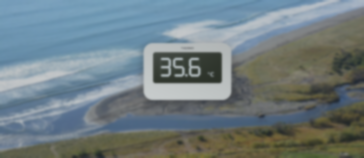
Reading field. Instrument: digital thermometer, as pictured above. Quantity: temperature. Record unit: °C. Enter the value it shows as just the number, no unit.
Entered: 35.6
